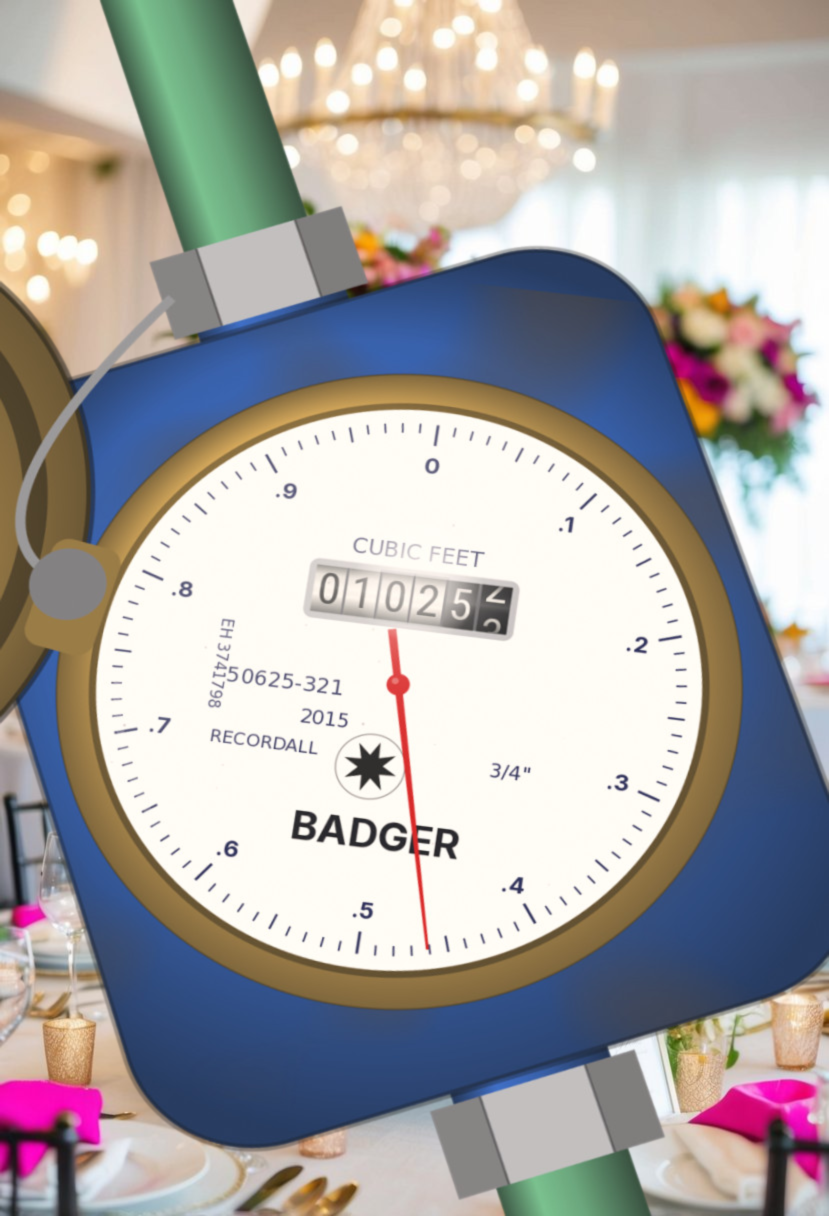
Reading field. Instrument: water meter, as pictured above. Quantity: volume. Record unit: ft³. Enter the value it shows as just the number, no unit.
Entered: 10252.46
